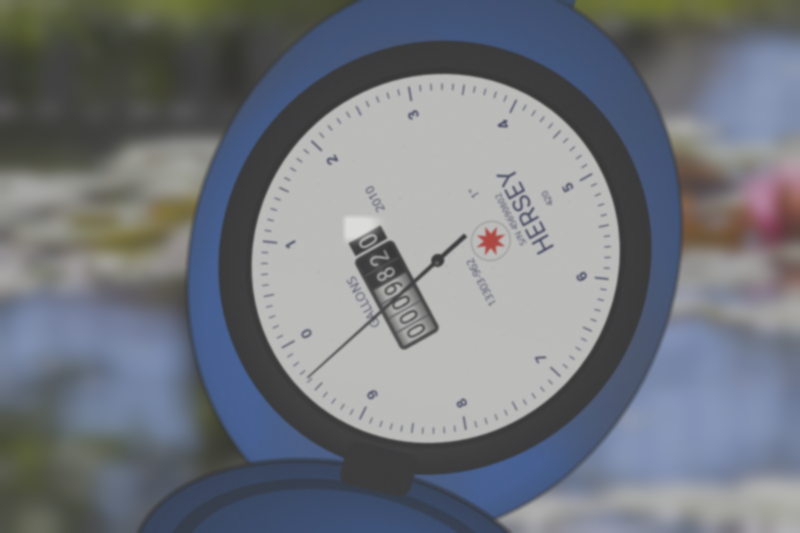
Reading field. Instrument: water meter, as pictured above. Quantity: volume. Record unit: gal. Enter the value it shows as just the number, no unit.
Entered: 9819.6
